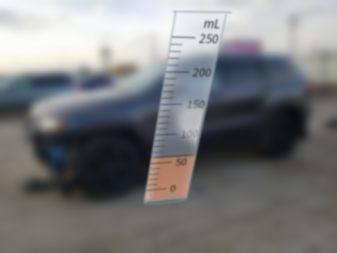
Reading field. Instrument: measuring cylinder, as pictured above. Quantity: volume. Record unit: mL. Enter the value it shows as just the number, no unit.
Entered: 60
